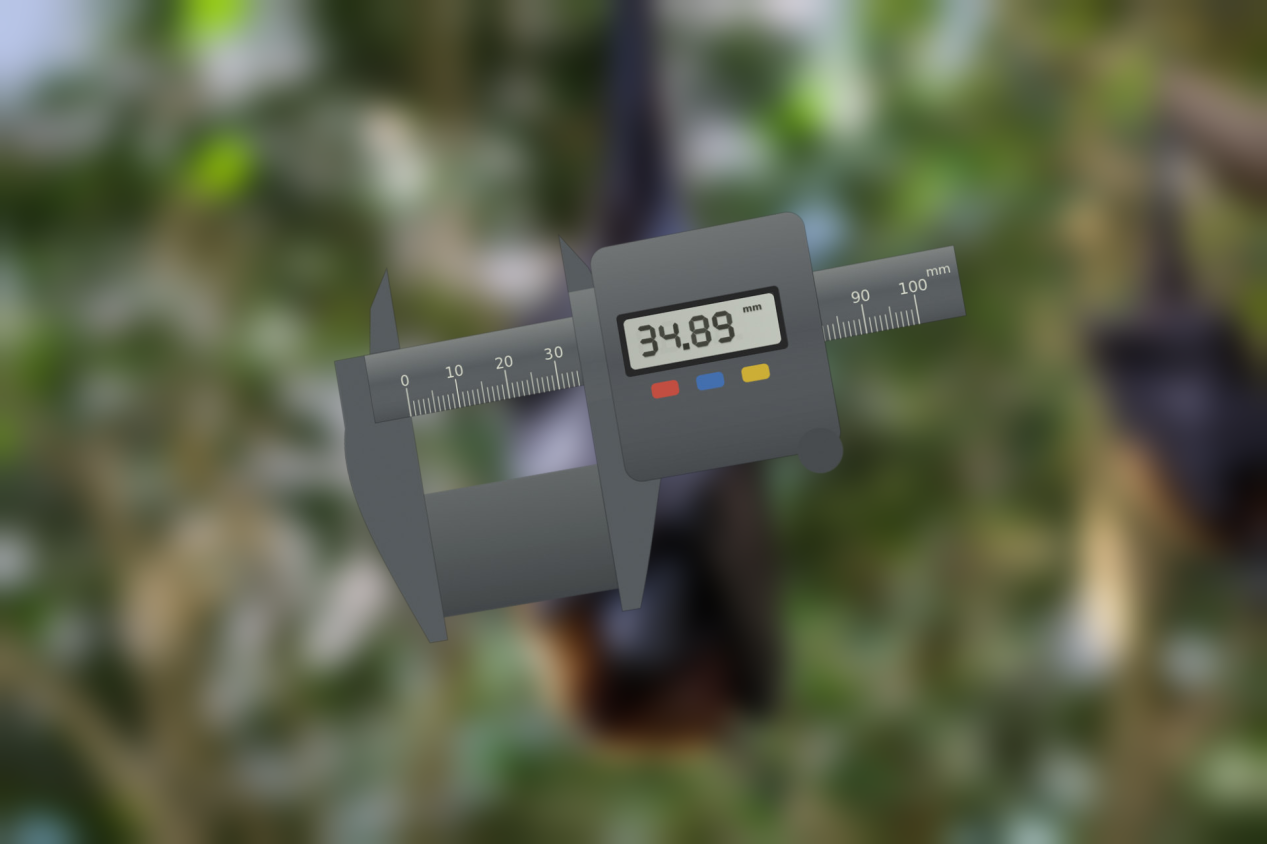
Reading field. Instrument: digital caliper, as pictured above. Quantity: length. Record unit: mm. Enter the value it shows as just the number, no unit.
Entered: 34.89
